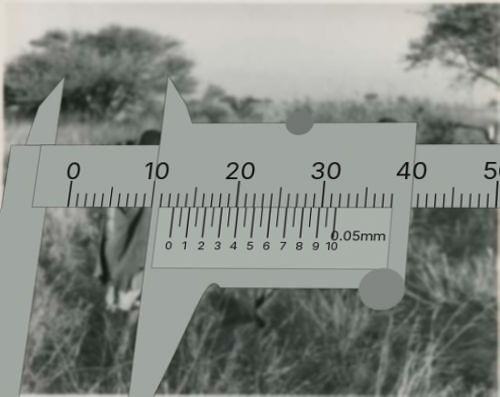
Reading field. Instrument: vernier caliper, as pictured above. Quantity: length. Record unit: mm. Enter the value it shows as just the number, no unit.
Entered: 12.6
